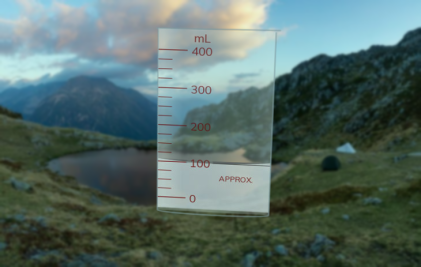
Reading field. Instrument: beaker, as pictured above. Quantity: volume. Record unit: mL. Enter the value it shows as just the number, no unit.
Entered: 100
